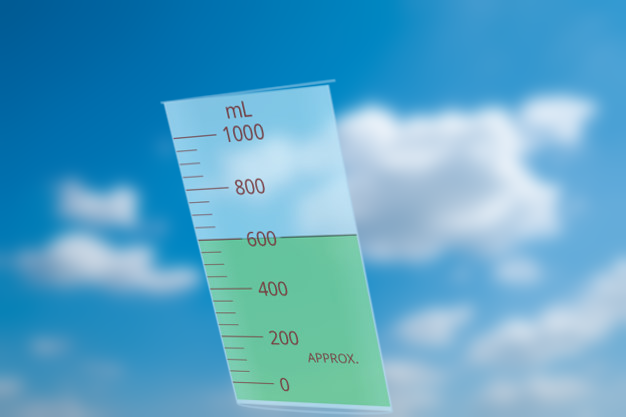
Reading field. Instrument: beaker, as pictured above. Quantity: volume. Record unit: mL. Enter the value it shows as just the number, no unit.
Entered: 600
